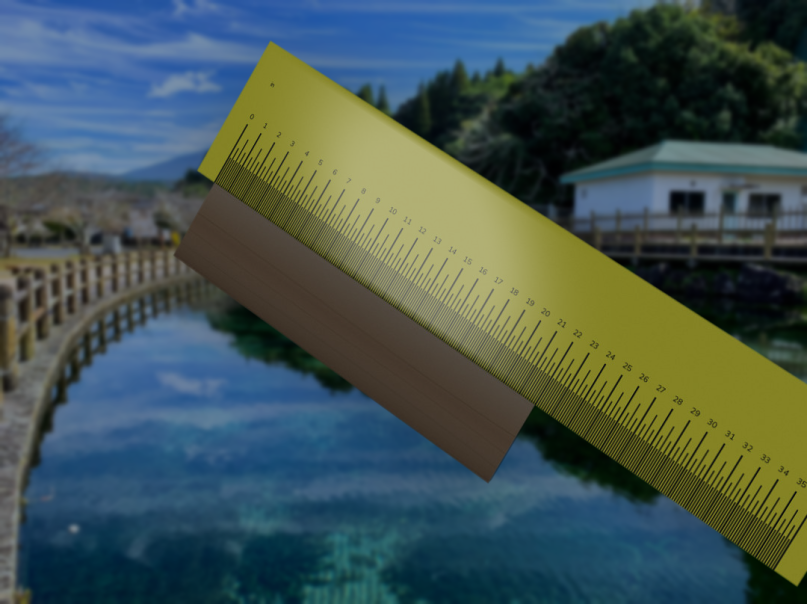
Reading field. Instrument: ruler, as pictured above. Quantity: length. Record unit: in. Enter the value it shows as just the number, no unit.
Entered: 22
